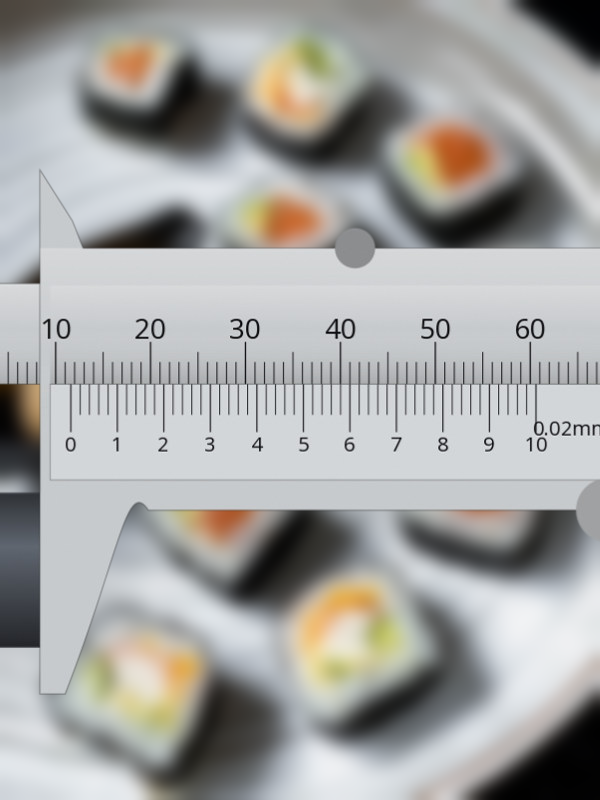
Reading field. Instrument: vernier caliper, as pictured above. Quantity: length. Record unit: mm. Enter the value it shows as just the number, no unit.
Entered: 11.6
